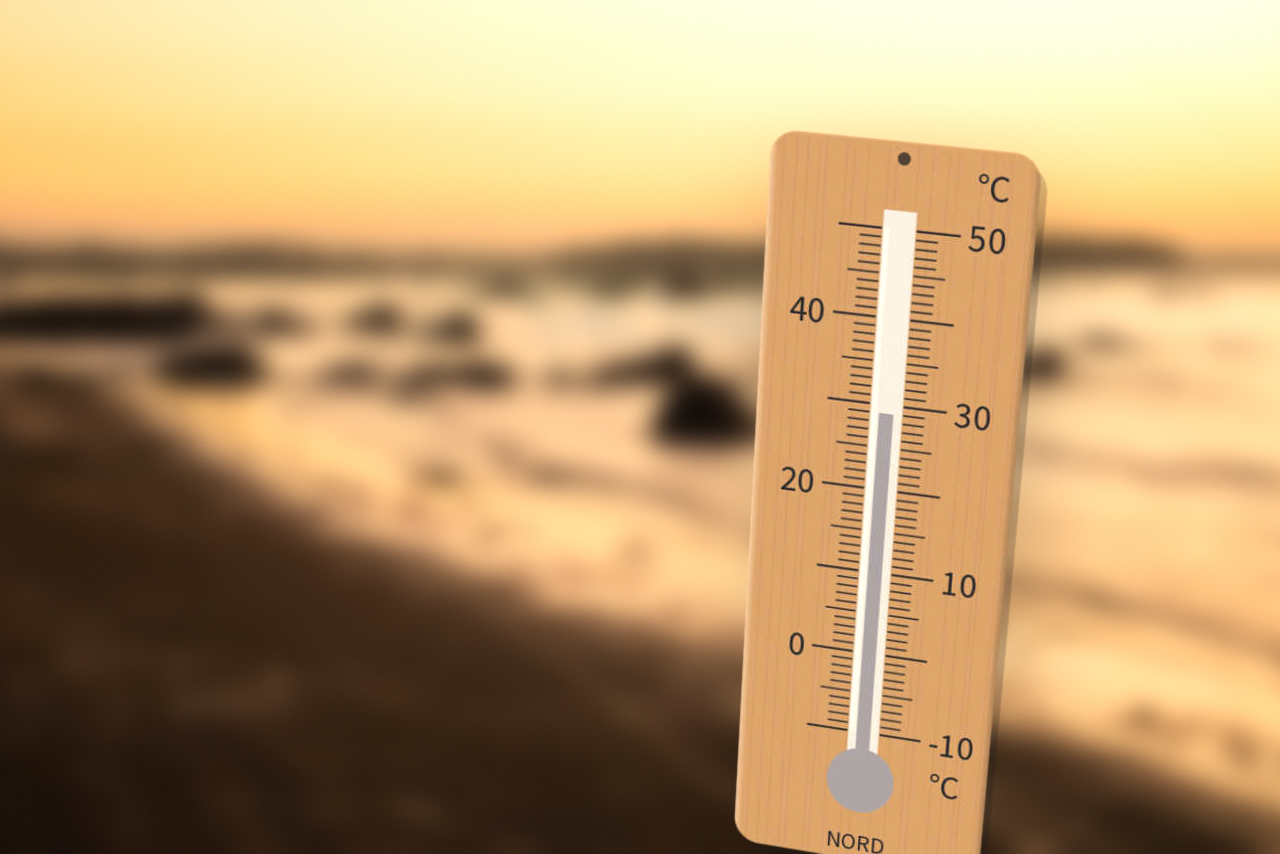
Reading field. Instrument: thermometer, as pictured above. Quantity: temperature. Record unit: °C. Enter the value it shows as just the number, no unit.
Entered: 29
